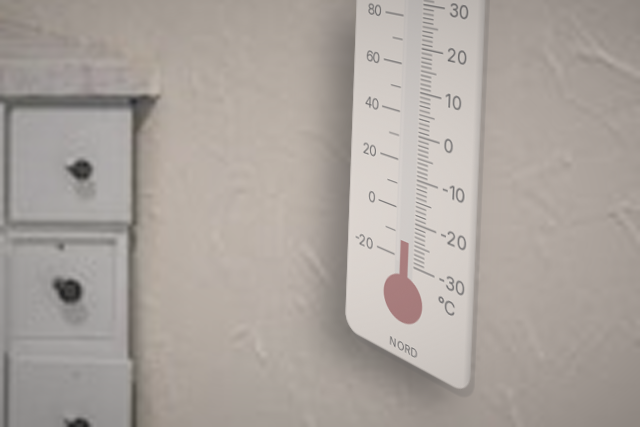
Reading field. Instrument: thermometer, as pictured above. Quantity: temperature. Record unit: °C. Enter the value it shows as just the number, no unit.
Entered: -25
